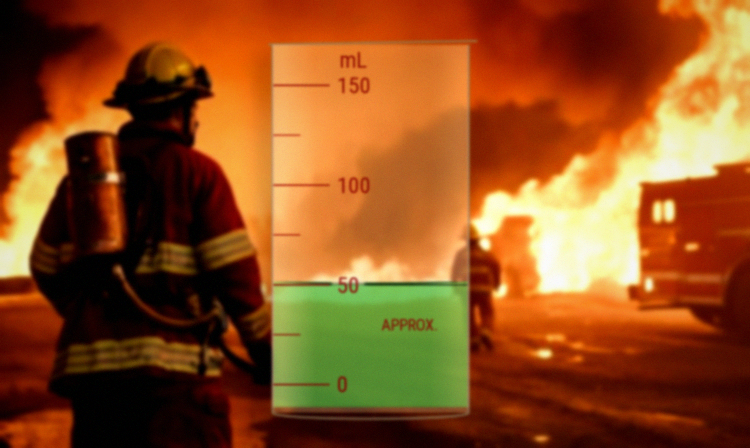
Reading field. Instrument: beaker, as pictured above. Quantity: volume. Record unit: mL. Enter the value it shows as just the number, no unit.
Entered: 50
